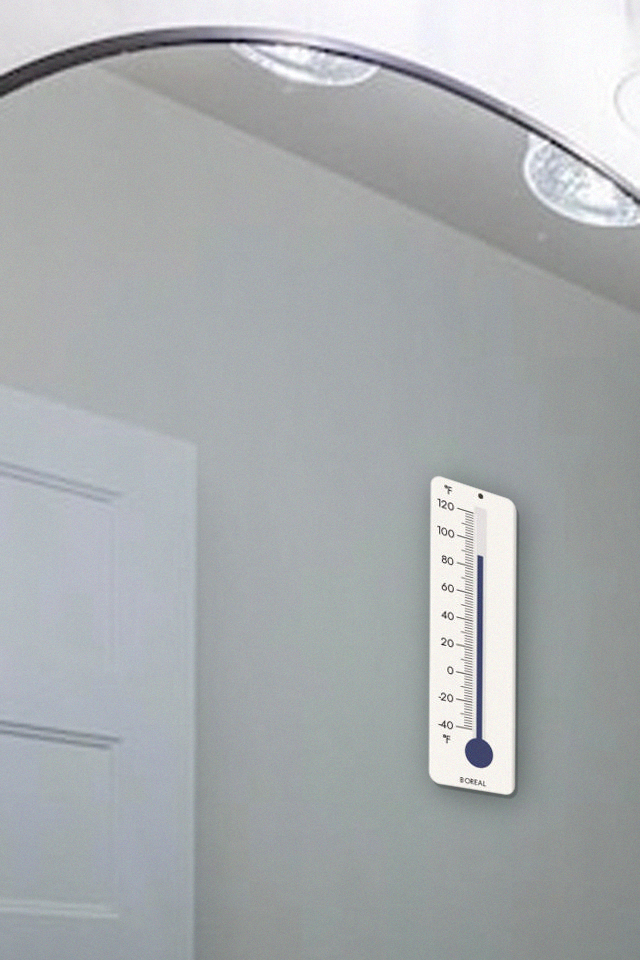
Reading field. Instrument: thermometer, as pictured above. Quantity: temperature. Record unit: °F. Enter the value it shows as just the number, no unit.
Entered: 90
